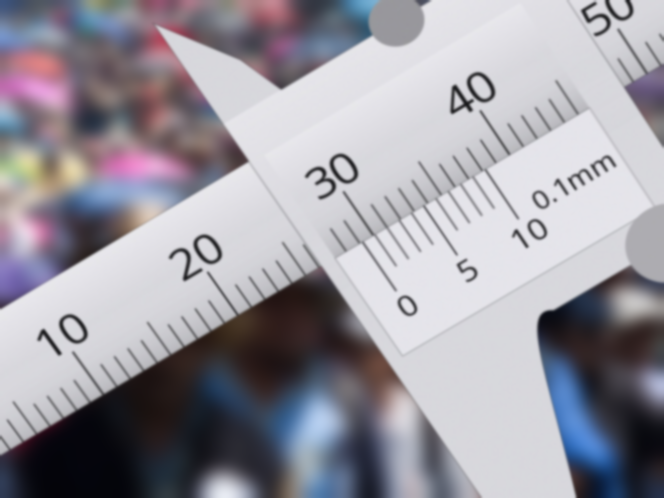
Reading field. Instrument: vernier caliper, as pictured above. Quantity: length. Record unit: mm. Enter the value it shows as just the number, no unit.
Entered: 29.2
